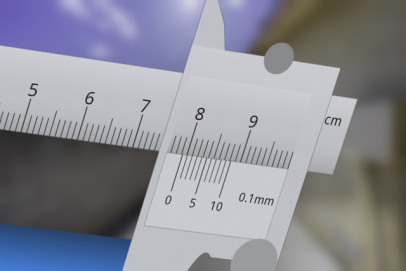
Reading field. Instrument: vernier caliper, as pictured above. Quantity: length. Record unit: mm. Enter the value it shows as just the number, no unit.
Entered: 79.2
